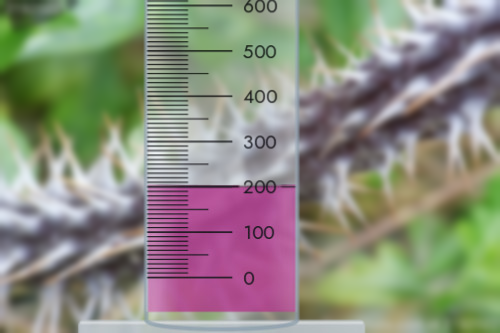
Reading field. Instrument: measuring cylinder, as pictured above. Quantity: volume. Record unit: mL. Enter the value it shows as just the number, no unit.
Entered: 200
